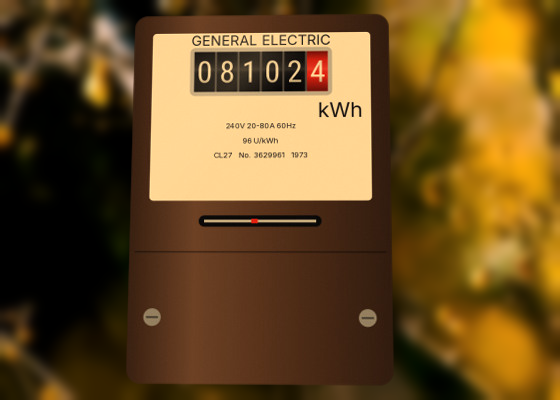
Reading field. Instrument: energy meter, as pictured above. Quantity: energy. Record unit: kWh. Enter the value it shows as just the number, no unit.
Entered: 8102.4
